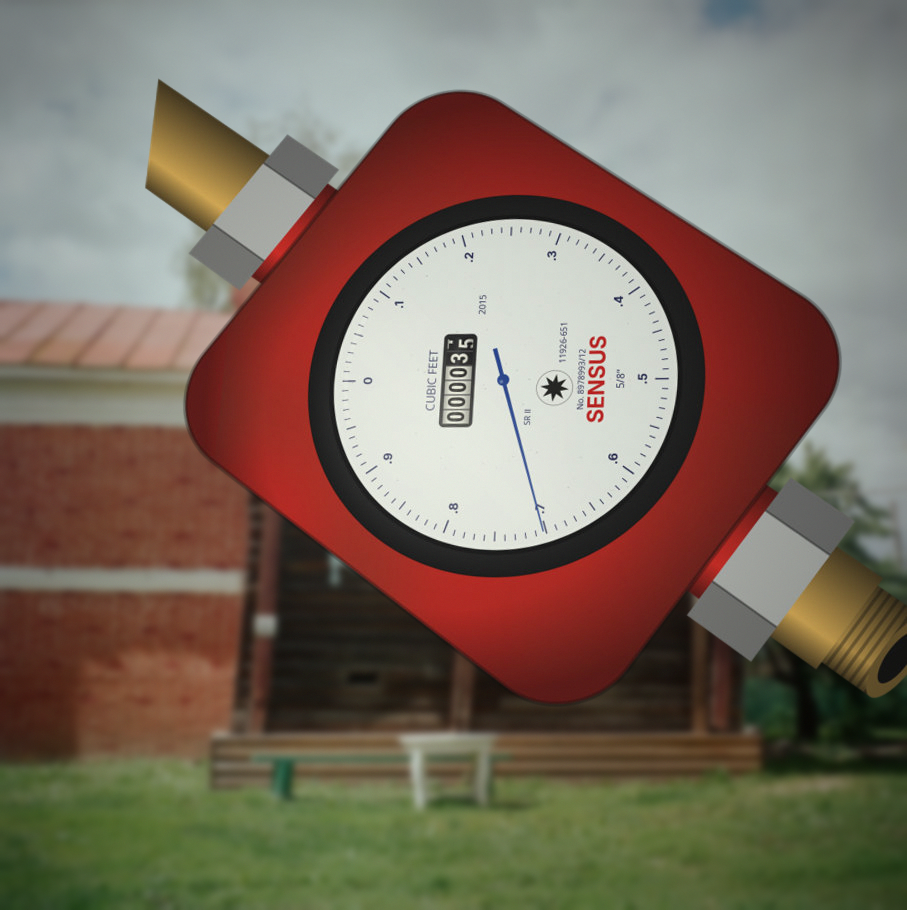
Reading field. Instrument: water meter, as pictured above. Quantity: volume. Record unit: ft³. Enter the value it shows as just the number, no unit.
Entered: 34.70
